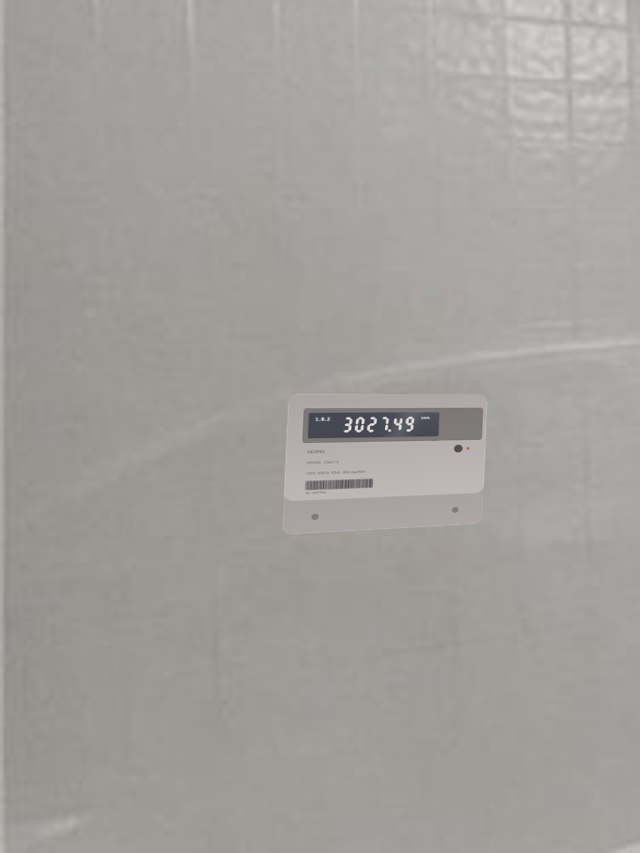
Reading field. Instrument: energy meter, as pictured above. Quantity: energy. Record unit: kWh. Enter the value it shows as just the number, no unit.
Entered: 3027.49
